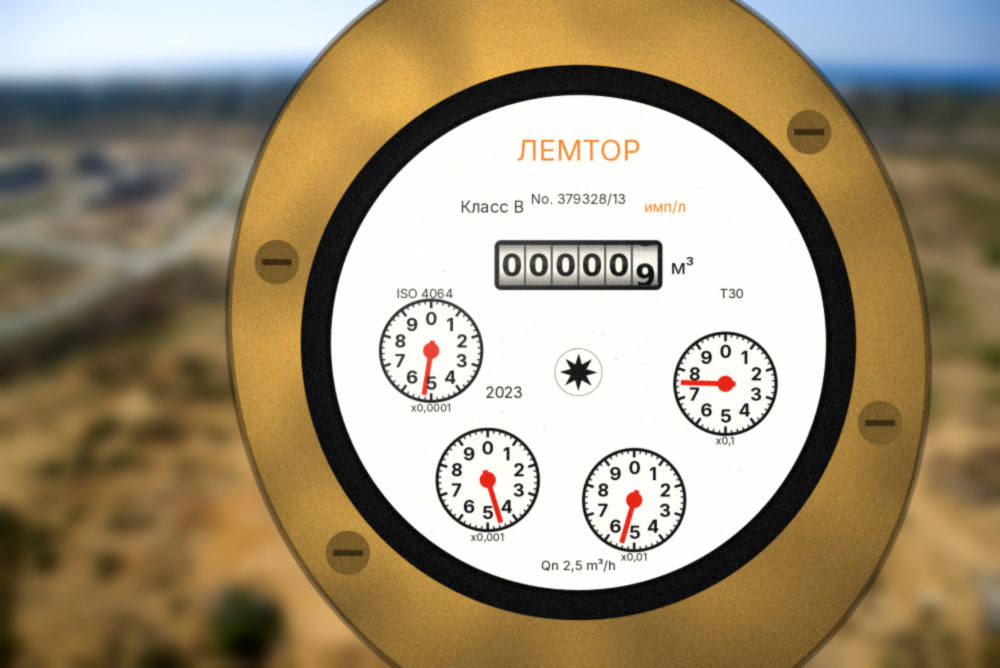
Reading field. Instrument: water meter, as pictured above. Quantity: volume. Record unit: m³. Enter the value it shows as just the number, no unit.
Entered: 8.7545
